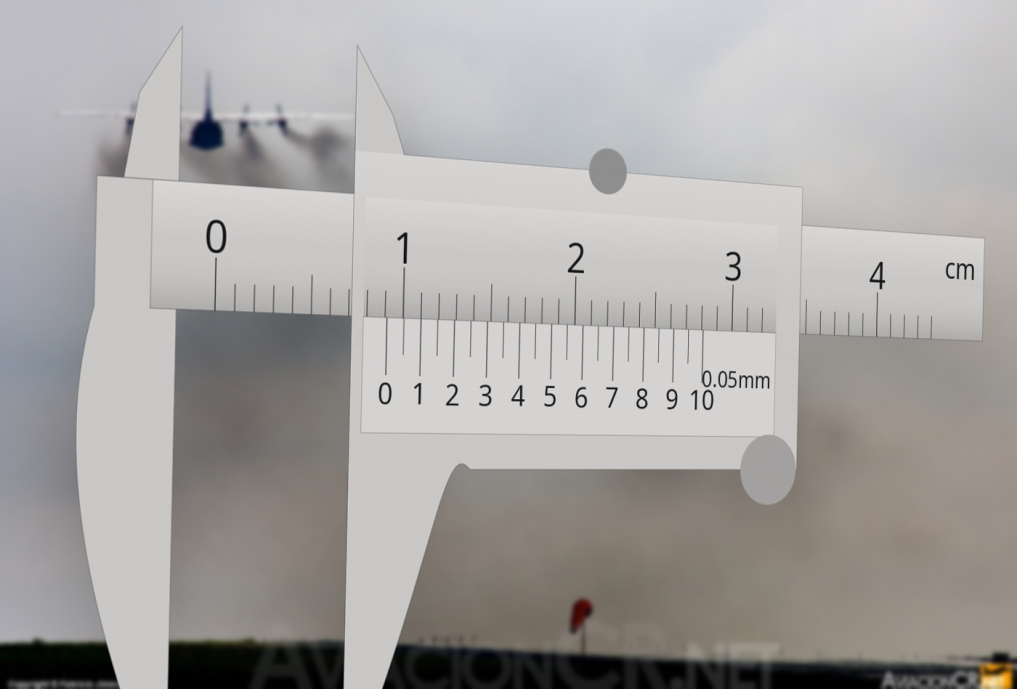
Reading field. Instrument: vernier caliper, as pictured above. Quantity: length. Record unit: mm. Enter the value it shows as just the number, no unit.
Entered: 9.1
